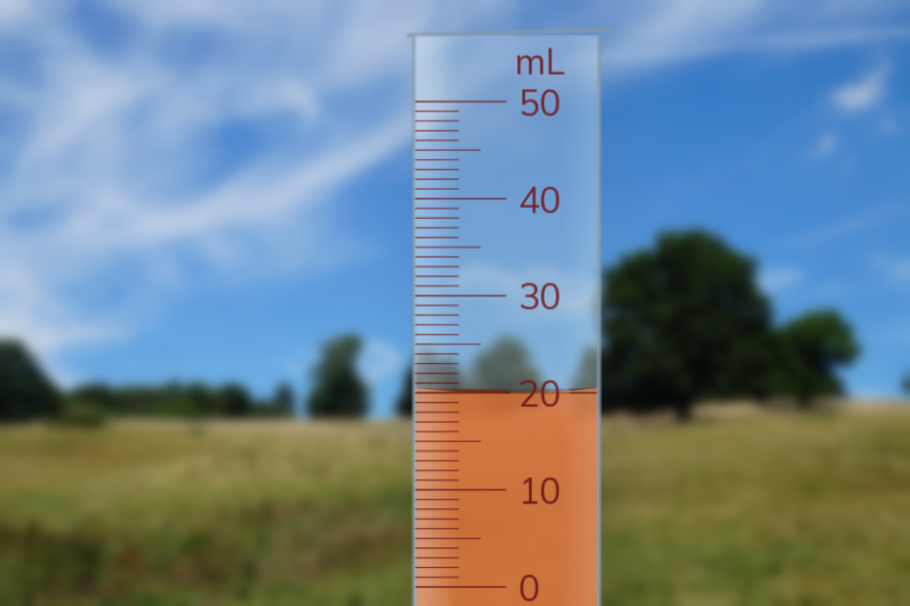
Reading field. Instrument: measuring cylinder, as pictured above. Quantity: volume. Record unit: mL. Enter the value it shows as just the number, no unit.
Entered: 20
